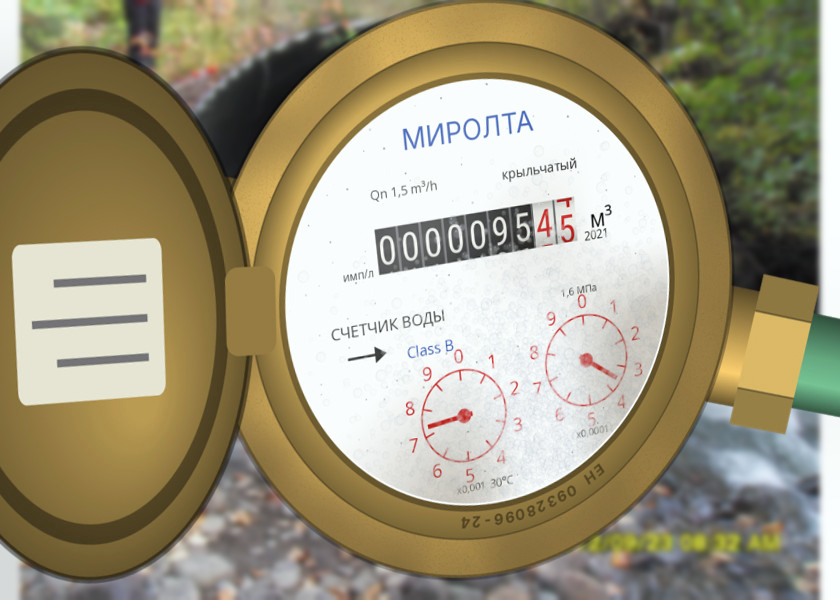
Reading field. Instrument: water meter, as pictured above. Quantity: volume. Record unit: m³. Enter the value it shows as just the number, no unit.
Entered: 95.4473
